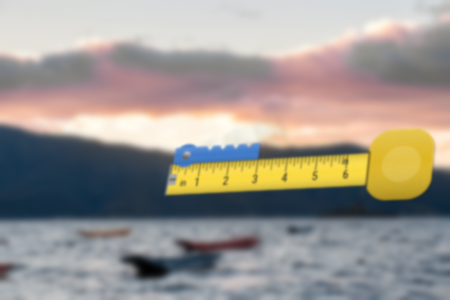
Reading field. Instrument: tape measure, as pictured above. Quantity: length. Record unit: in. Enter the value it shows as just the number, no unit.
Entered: 3
